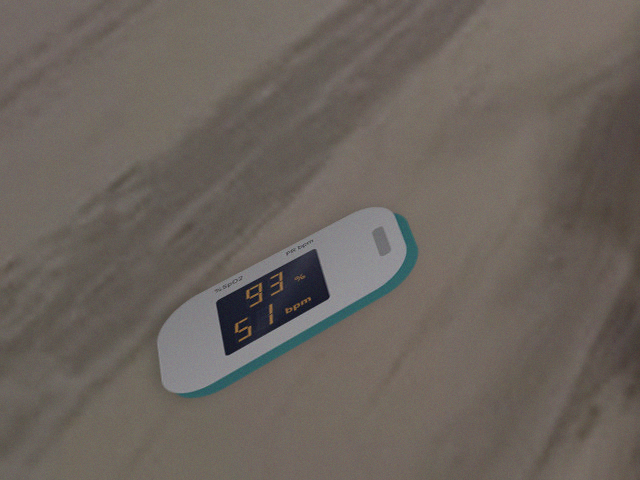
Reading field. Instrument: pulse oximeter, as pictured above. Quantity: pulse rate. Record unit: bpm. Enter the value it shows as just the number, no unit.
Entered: 51
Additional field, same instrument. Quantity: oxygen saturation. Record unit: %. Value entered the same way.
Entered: 93
